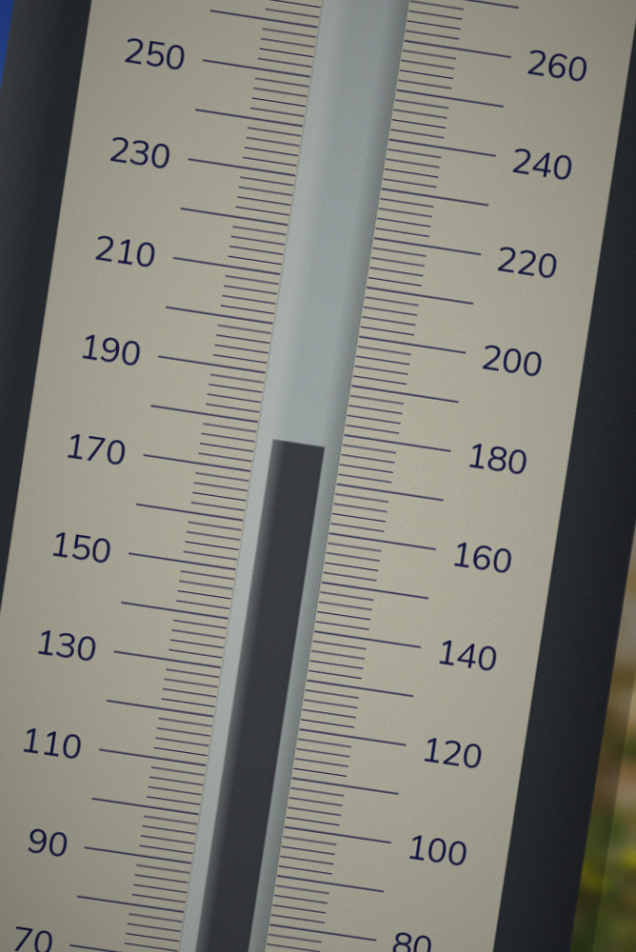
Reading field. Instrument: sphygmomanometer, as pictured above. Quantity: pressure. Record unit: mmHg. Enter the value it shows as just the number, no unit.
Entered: 177
